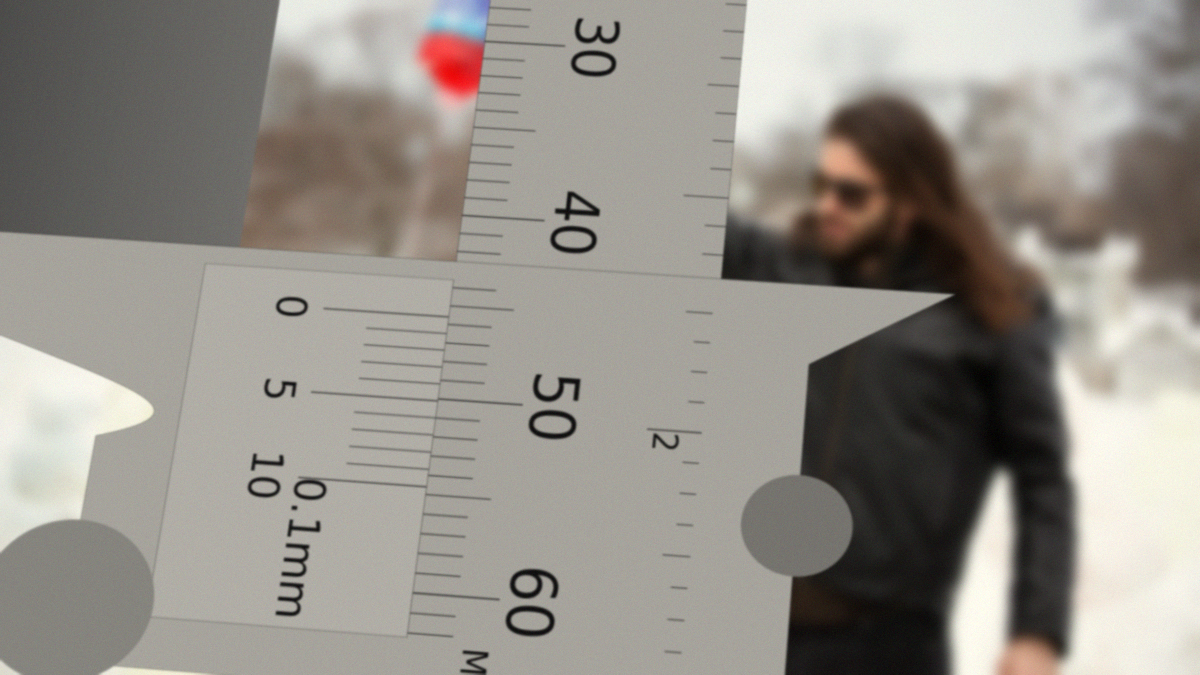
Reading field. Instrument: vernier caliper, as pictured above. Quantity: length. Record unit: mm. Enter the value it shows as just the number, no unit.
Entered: 45.6
